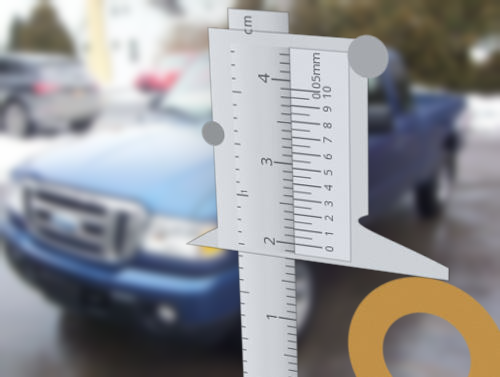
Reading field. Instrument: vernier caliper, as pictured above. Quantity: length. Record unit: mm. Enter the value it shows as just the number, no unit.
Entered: 20.0
